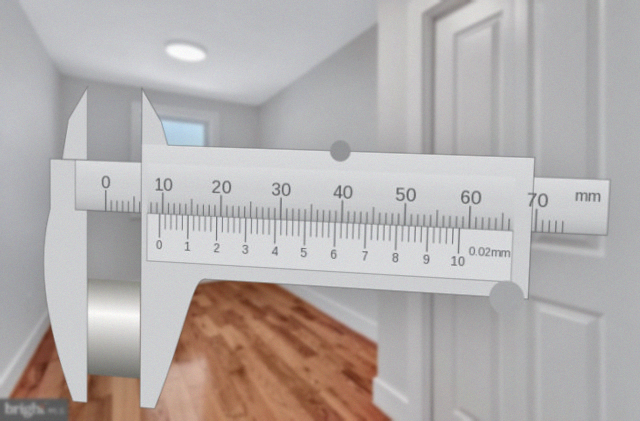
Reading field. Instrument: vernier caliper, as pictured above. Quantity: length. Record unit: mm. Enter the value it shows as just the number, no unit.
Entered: 9.5
